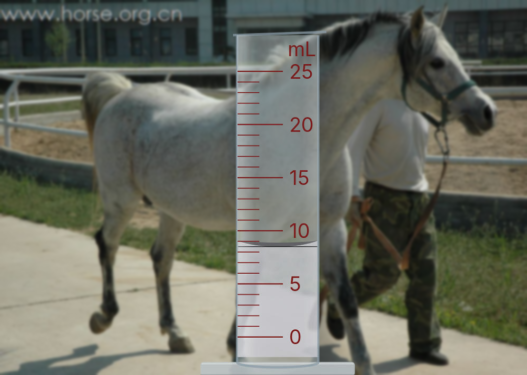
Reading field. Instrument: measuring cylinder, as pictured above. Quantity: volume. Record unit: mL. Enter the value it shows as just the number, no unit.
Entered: 8.5
